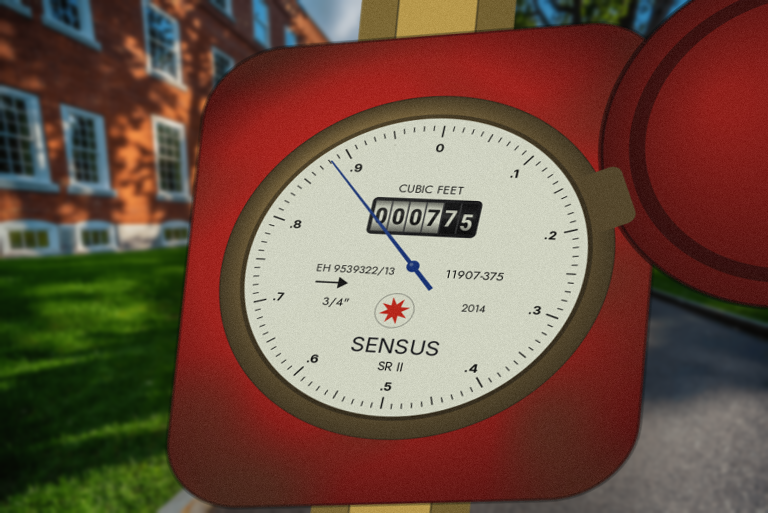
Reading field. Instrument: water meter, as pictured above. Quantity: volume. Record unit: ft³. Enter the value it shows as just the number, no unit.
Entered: 774.88
